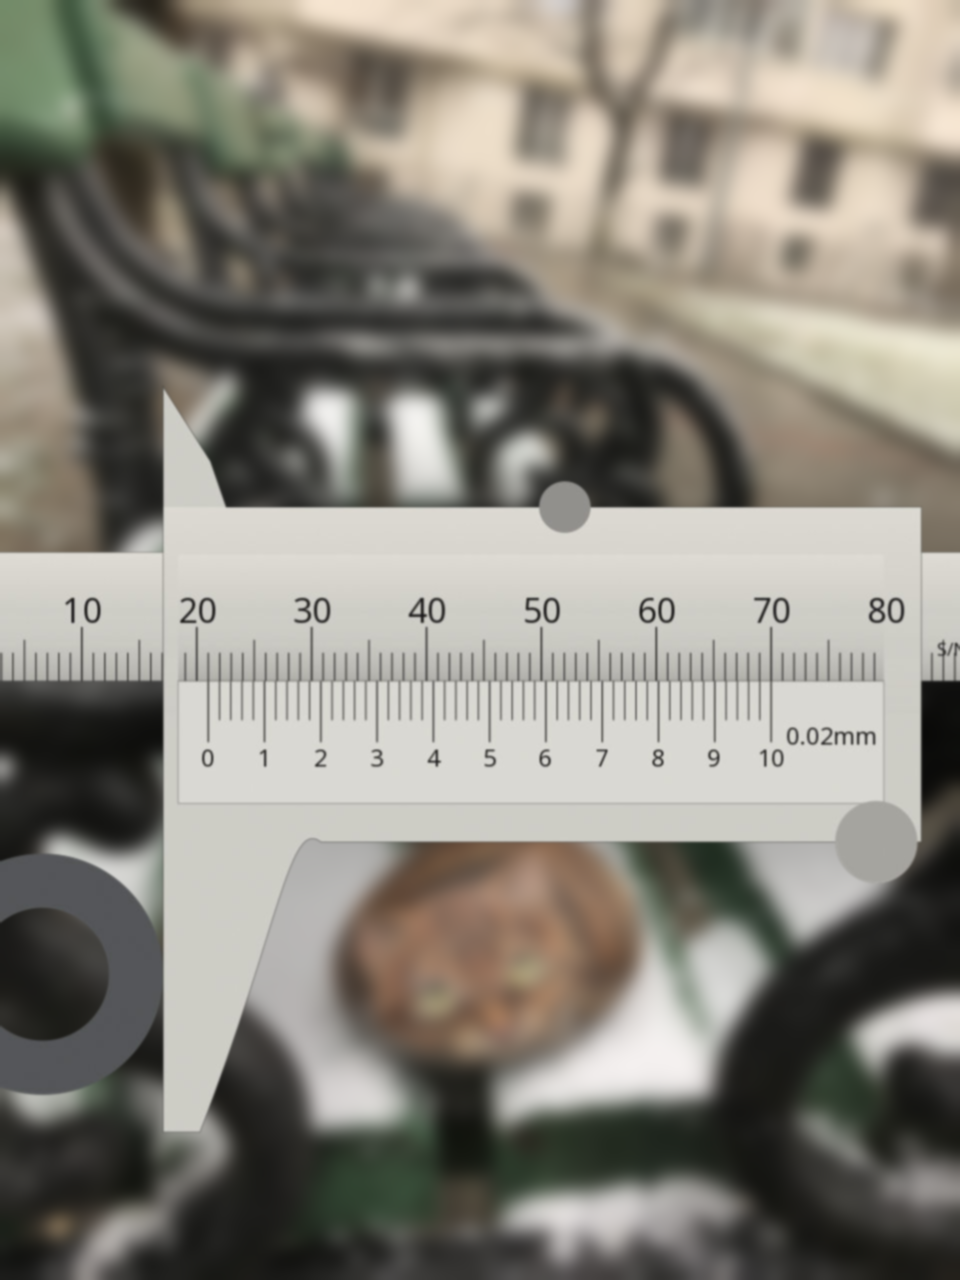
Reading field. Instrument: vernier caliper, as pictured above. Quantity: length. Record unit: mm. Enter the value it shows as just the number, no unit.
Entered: 21.0
